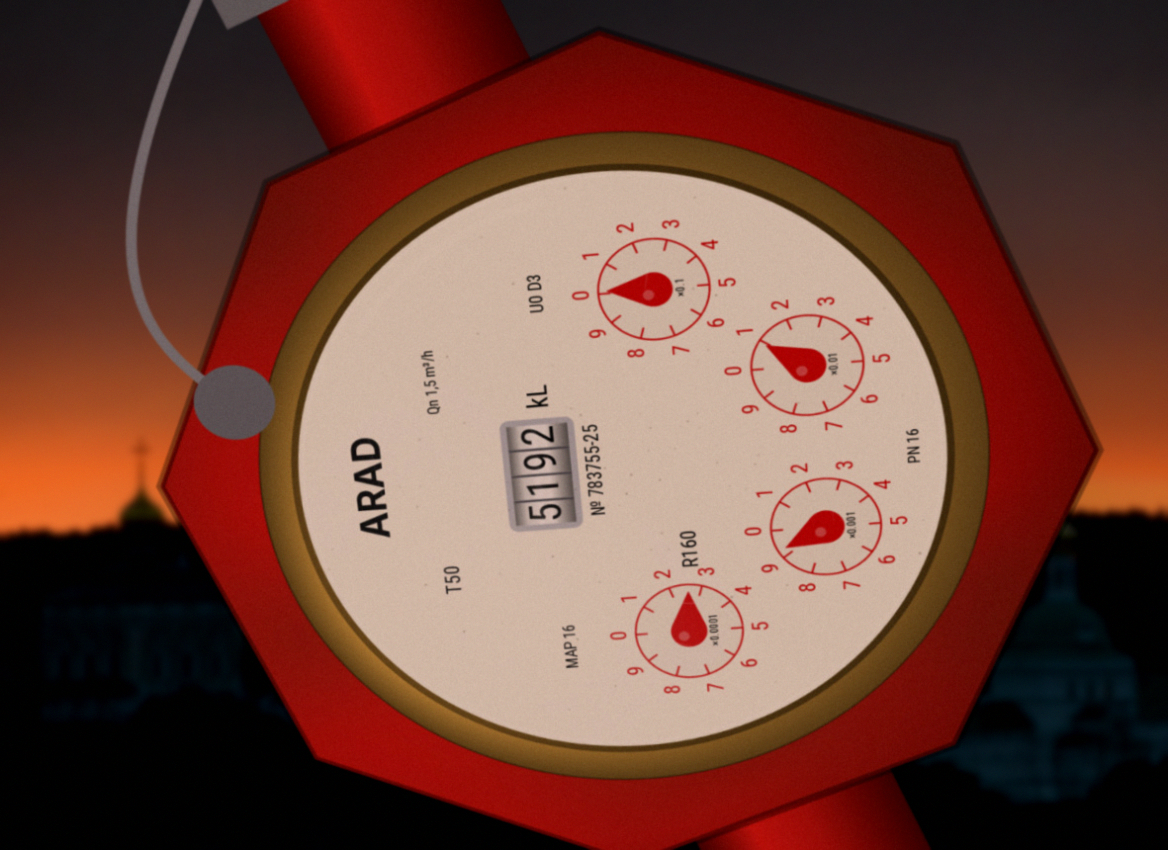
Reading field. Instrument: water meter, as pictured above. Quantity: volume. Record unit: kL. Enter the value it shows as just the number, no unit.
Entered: 5192.0092
